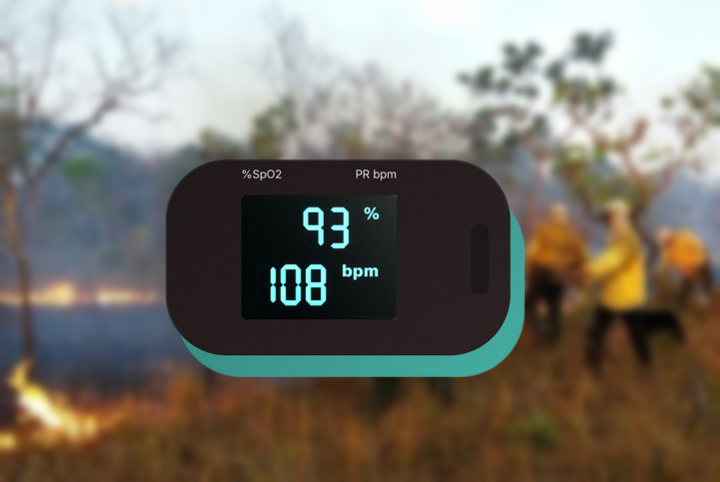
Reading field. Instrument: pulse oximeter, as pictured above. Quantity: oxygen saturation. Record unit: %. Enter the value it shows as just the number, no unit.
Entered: 93
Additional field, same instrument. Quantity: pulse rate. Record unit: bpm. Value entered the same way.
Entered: 108
